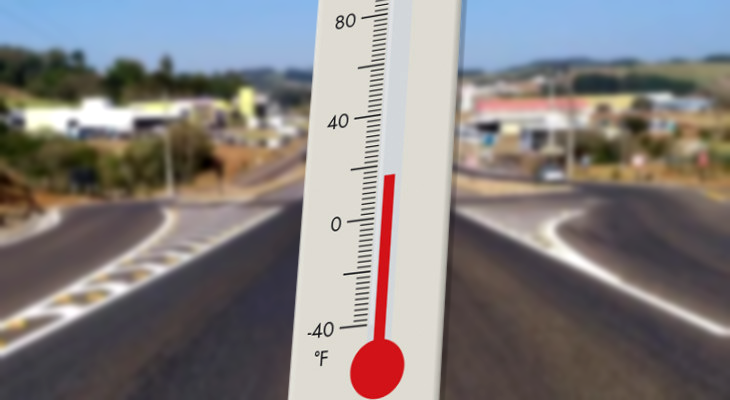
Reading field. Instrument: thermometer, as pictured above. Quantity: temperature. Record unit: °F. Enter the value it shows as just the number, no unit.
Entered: 16
